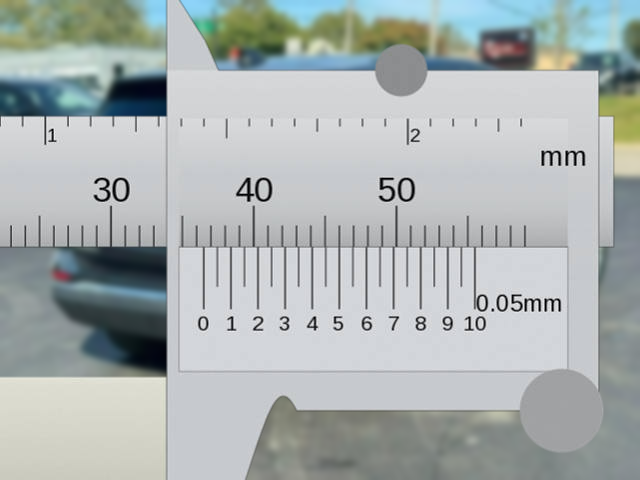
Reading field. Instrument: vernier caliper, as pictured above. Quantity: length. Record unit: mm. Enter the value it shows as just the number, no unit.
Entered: 36.5
